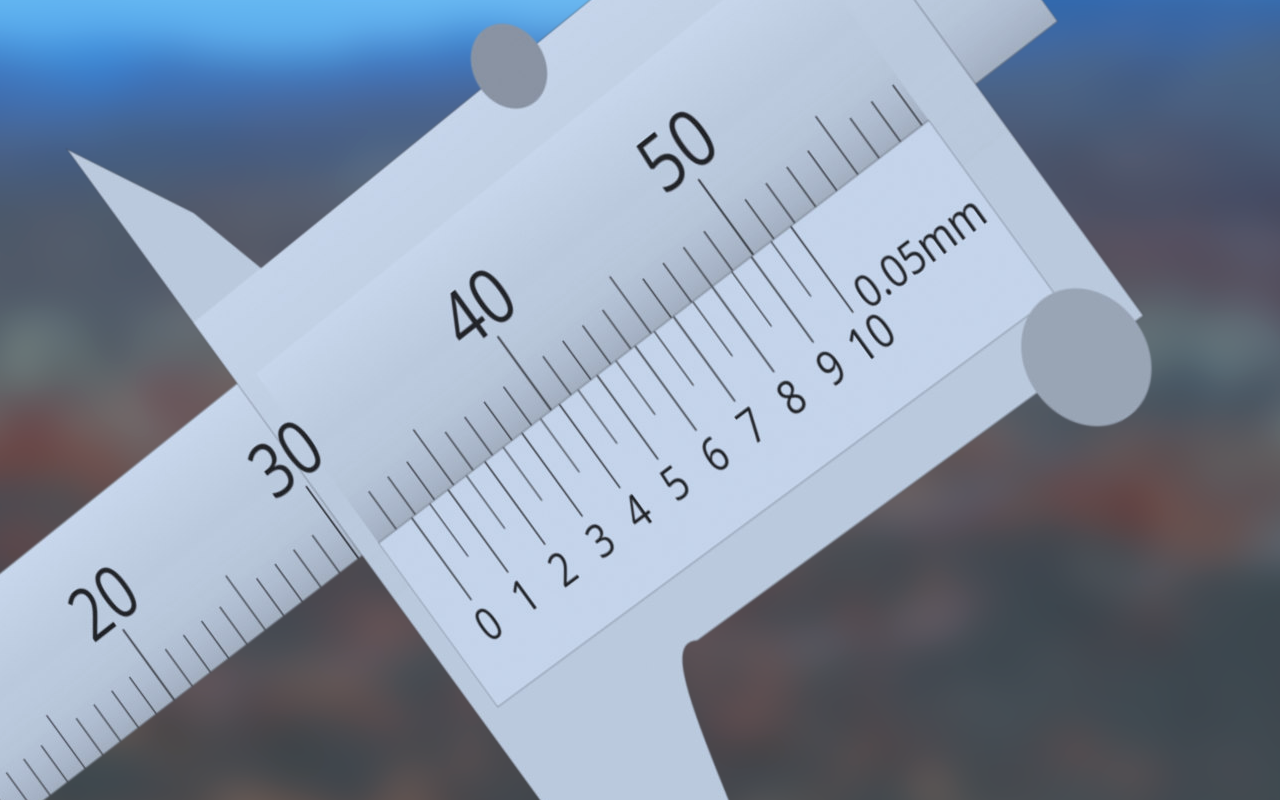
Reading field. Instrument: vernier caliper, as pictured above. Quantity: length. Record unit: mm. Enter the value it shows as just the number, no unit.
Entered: 32.8
